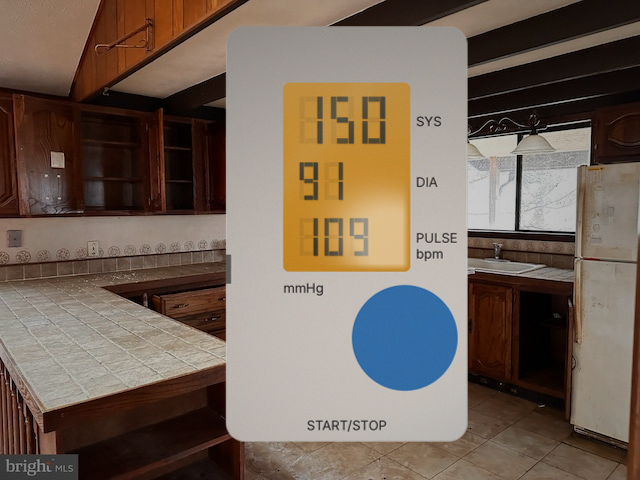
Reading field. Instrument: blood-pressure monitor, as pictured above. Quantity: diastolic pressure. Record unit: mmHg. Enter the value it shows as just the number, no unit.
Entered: 91
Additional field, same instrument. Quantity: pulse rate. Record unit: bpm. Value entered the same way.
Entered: 109
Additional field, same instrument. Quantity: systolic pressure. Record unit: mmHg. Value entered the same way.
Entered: 150
